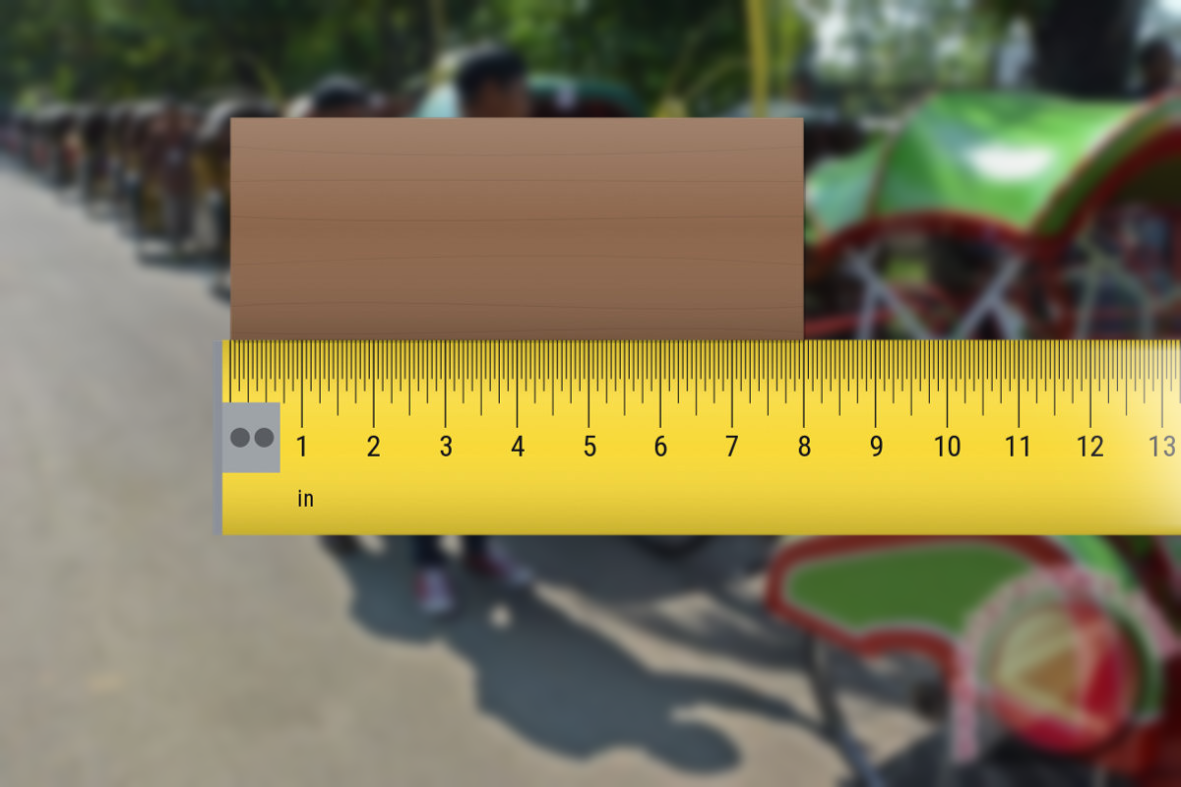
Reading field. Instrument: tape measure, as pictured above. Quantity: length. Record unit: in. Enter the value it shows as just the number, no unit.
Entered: 8
